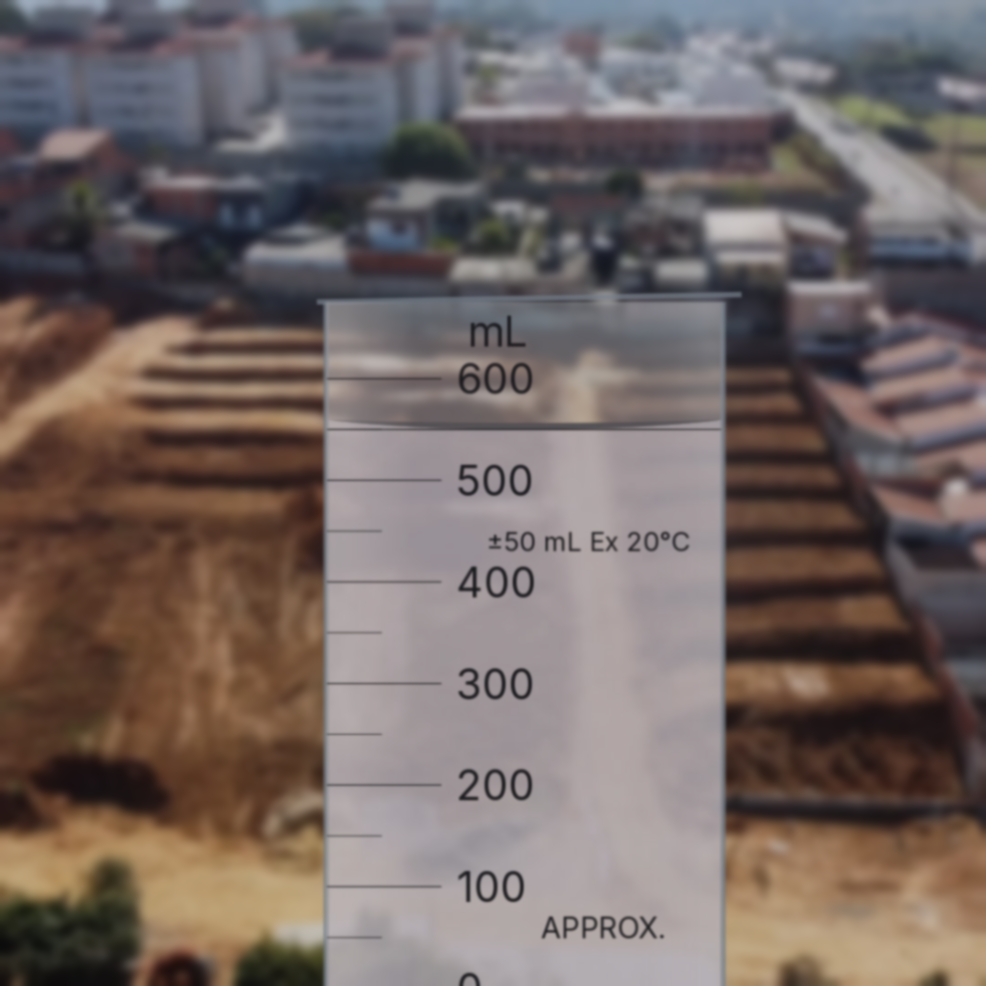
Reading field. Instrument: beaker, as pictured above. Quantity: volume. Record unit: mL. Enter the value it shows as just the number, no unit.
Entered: 550
